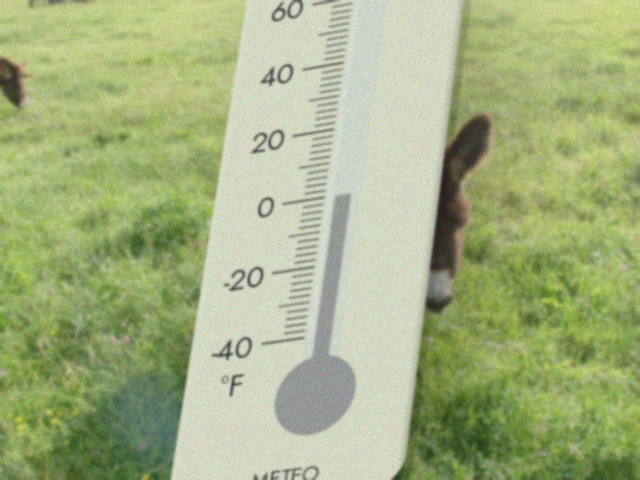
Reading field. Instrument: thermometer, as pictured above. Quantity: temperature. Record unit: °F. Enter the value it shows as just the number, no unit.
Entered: 0
